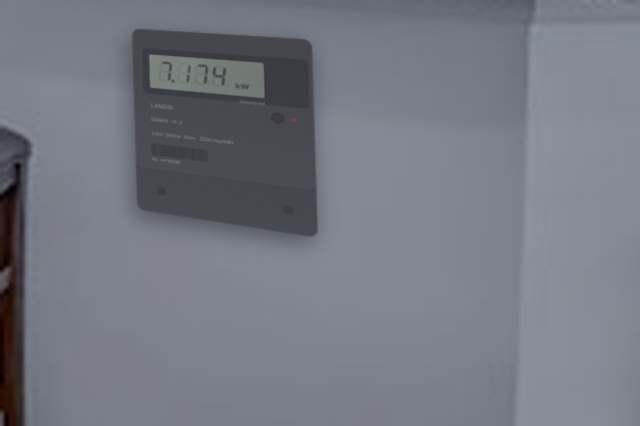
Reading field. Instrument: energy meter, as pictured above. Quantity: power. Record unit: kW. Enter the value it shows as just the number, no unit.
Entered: 7.174
